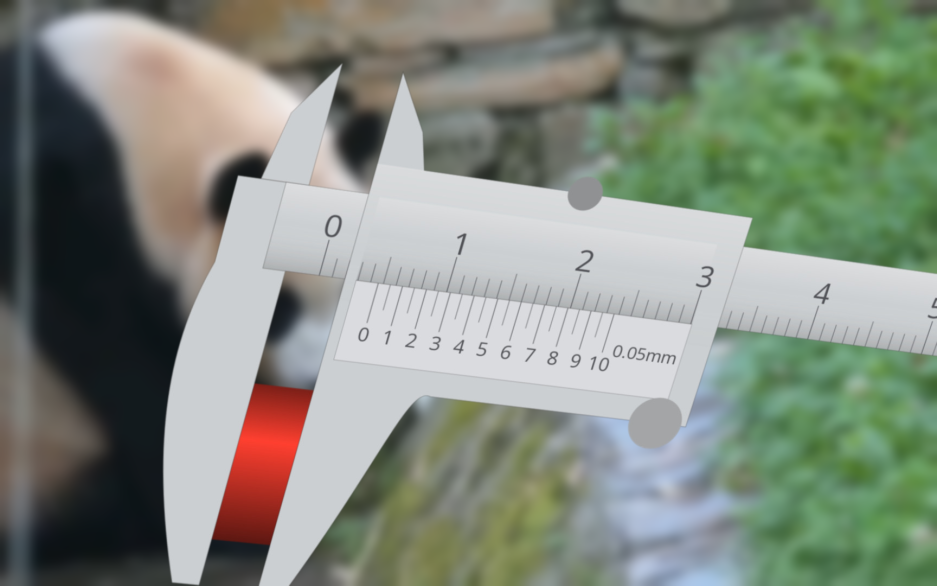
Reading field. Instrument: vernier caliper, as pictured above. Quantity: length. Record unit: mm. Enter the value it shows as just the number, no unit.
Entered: 4.6
